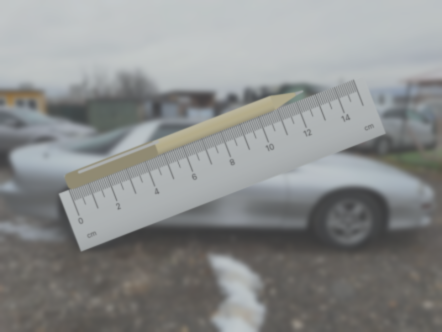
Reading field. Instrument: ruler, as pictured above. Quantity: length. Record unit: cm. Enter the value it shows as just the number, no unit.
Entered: 12.5
